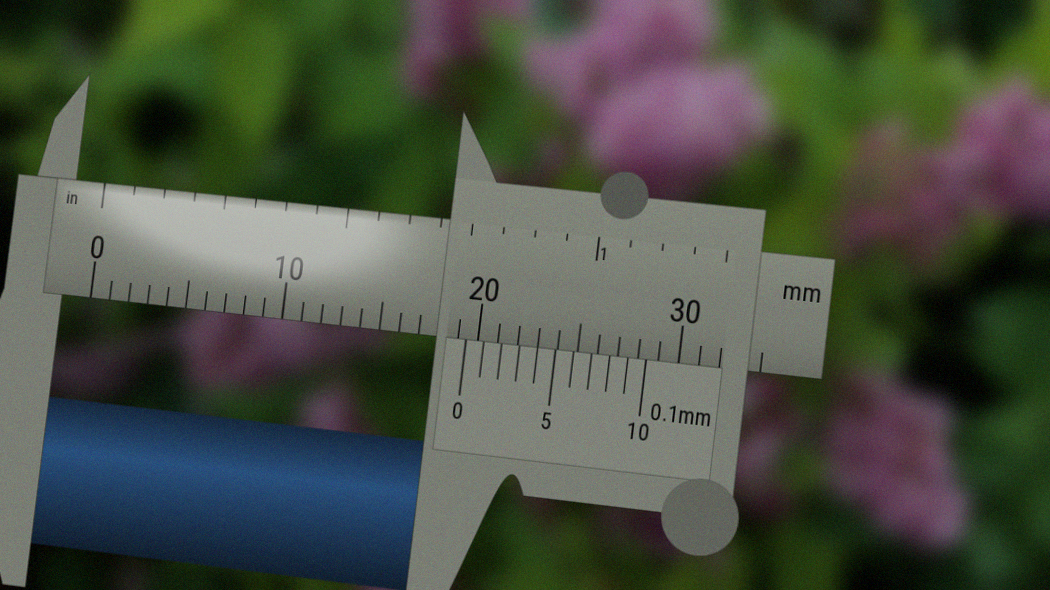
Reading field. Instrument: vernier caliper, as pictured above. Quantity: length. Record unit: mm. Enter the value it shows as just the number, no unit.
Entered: 19.4
